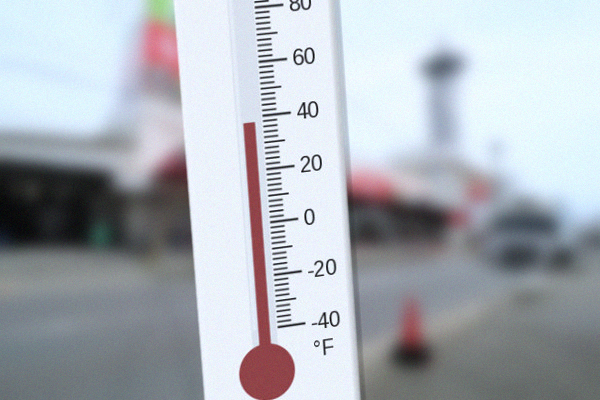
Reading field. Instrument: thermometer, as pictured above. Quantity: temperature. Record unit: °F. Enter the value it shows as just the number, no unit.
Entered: 38
